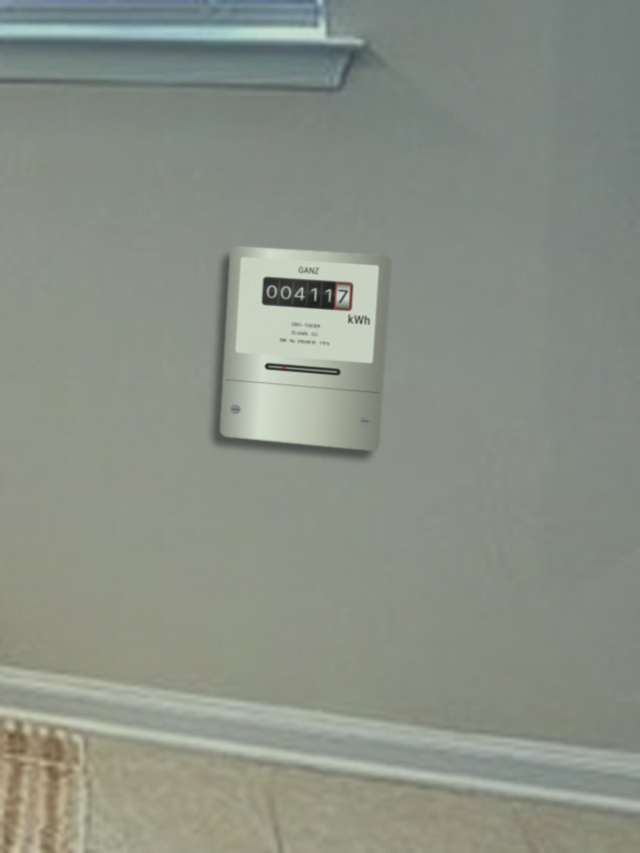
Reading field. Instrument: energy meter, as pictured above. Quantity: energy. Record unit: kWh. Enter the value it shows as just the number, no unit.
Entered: 411.7
